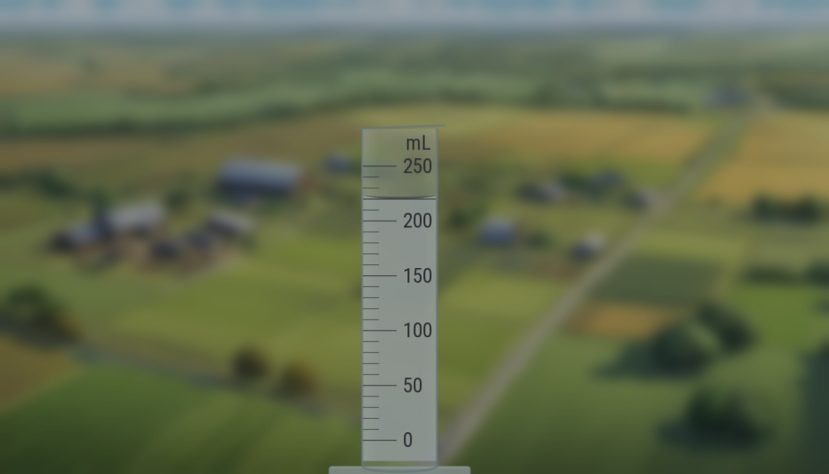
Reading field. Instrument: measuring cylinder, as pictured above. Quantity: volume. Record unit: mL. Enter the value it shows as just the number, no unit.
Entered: 220
